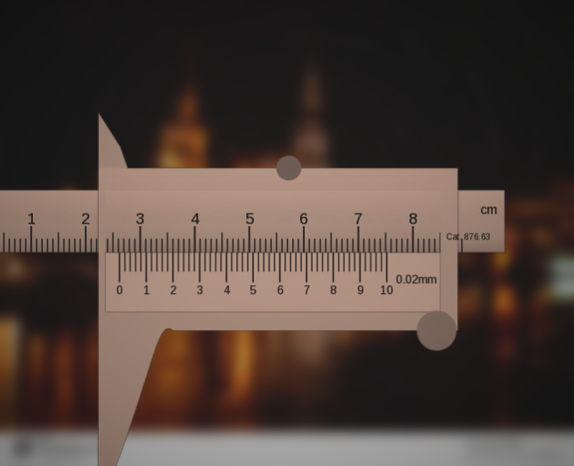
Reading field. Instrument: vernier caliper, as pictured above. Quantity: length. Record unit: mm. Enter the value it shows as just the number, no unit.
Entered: 26.2
